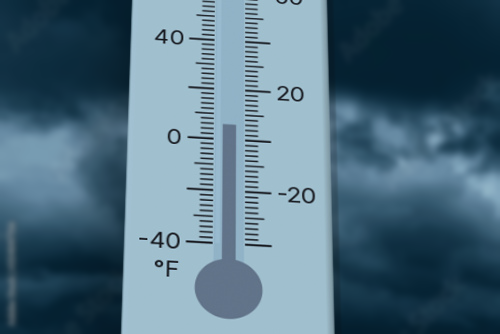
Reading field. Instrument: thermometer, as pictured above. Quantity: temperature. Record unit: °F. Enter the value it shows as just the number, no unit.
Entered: 6
